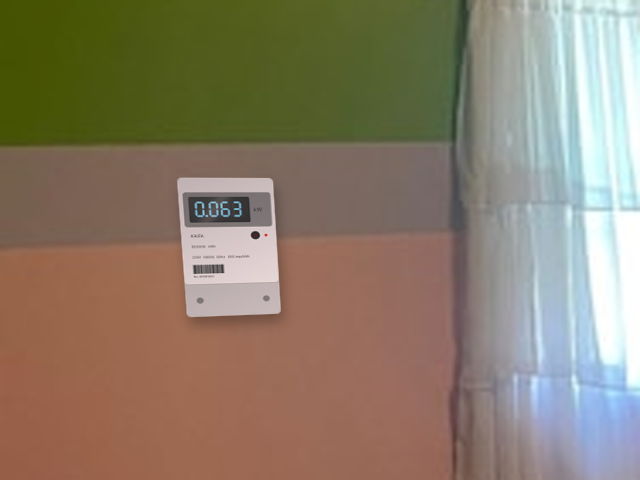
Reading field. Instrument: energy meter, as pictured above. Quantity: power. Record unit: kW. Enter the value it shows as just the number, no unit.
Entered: 0.063
